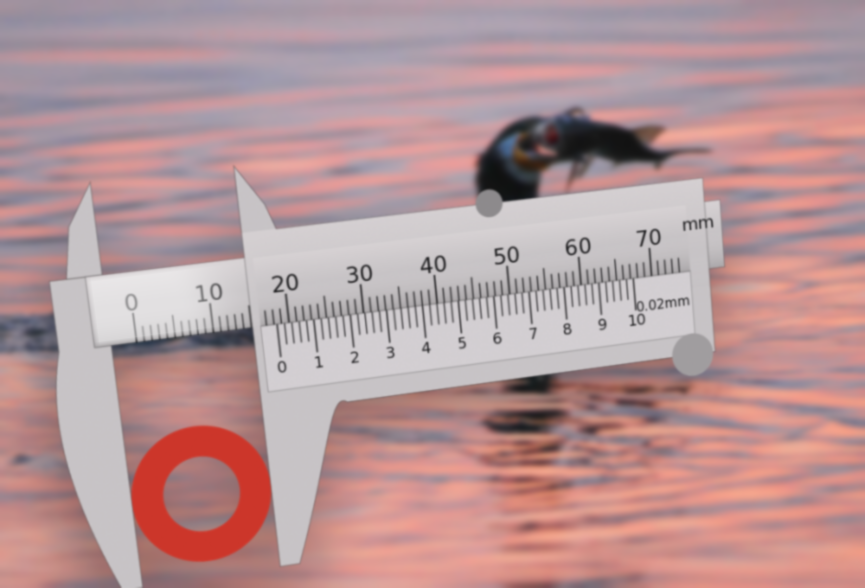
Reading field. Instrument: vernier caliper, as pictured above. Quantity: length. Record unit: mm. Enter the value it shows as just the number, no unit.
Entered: 18.4
